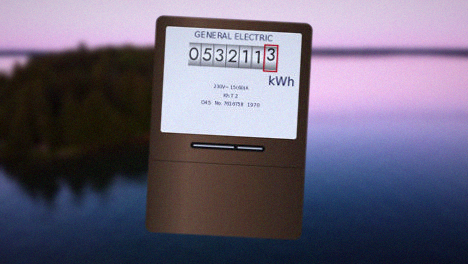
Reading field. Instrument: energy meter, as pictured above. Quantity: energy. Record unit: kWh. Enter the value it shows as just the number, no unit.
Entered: 53211.3
